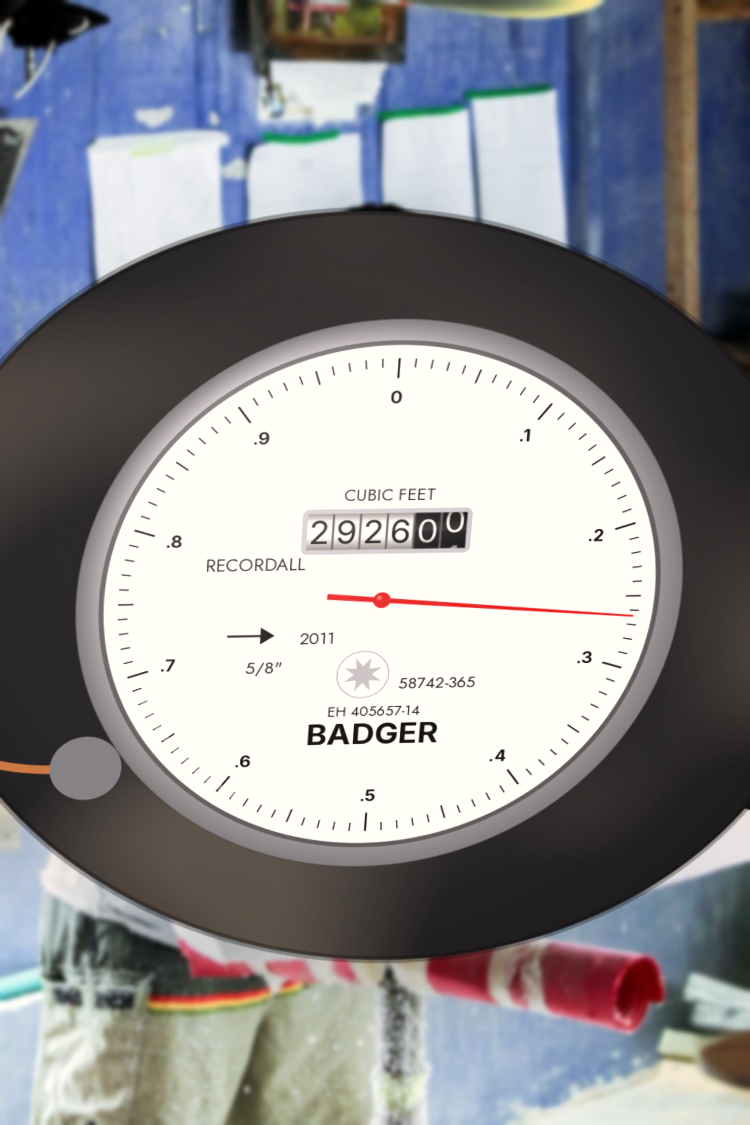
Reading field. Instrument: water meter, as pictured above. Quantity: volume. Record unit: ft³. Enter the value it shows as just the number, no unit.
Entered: 292600.26
